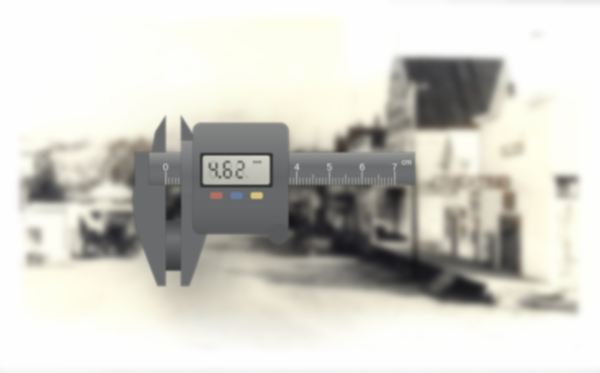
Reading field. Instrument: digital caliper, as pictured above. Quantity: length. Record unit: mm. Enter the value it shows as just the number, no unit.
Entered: 4.62
